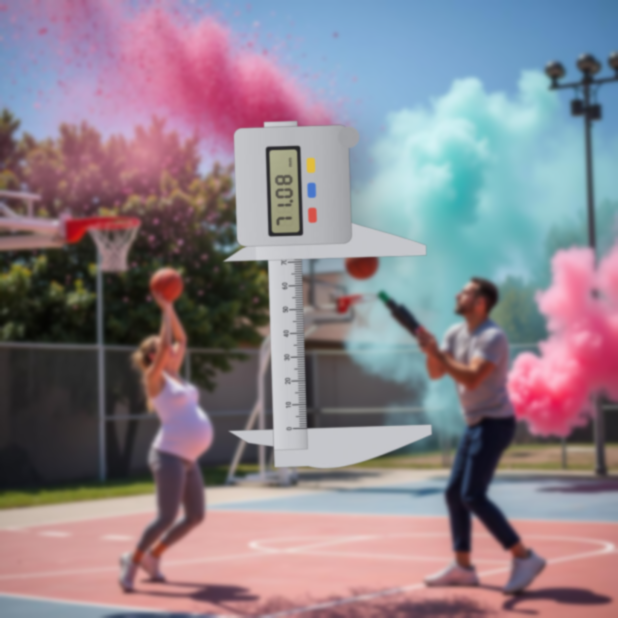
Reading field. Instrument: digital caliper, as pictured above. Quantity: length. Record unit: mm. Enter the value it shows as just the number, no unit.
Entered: 71.08
